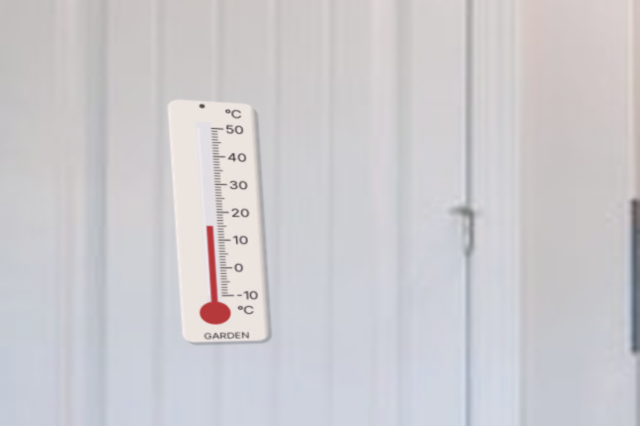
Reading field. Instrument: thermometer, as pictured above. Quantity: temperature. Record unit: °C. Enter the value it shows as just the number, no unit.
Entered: 15
